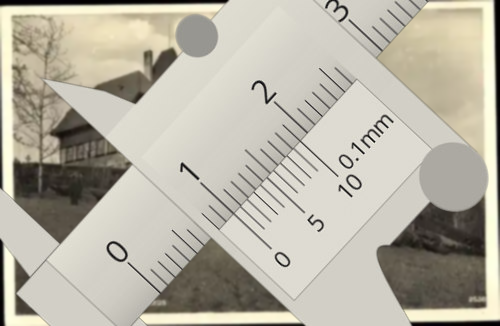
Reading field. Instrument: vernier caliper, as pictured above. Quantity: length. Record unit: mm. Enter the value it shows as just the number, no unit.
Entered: 10.0
